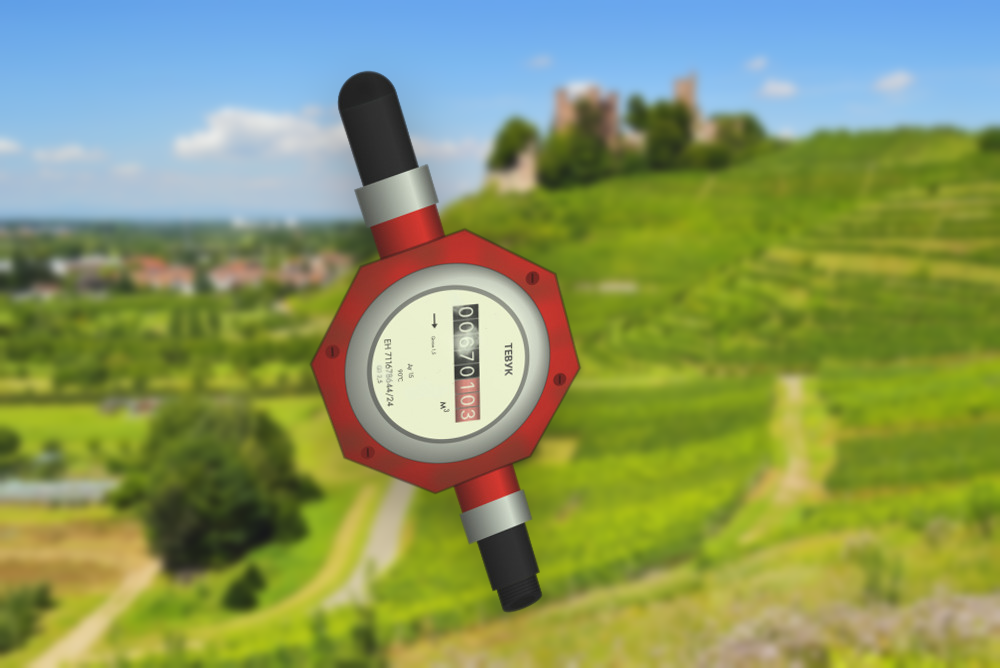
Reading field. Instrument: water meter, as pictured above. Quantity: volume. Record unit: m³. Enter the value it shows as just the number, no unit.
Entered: 670.103
